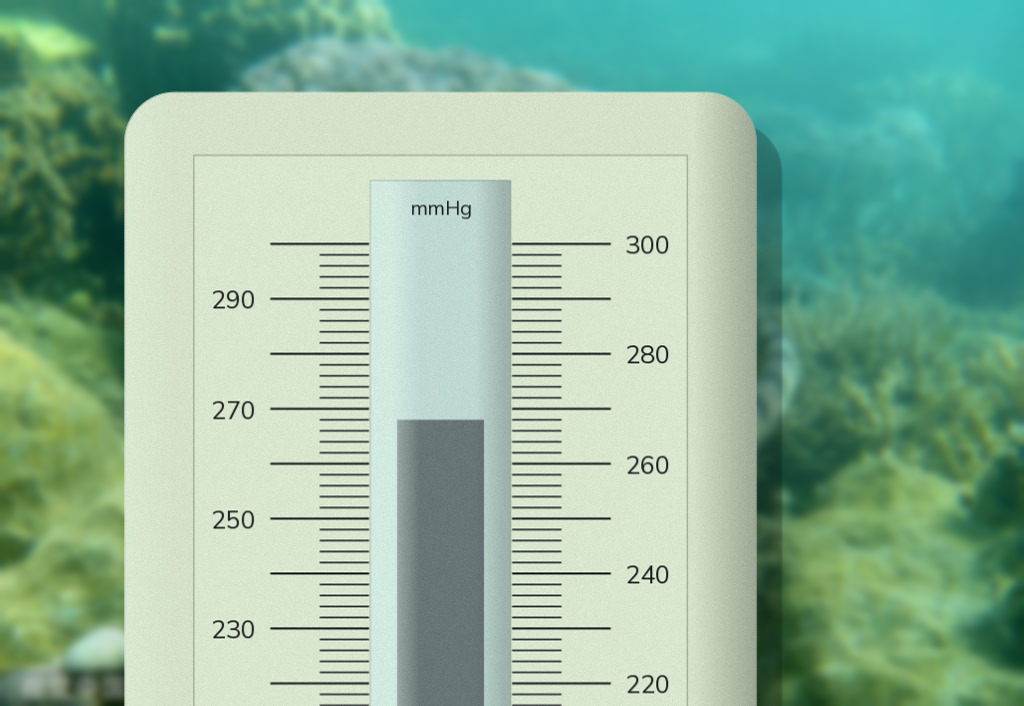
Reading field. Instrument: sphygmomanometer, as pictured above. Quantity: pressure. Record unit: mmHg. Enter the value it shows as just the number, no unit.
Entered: 268
